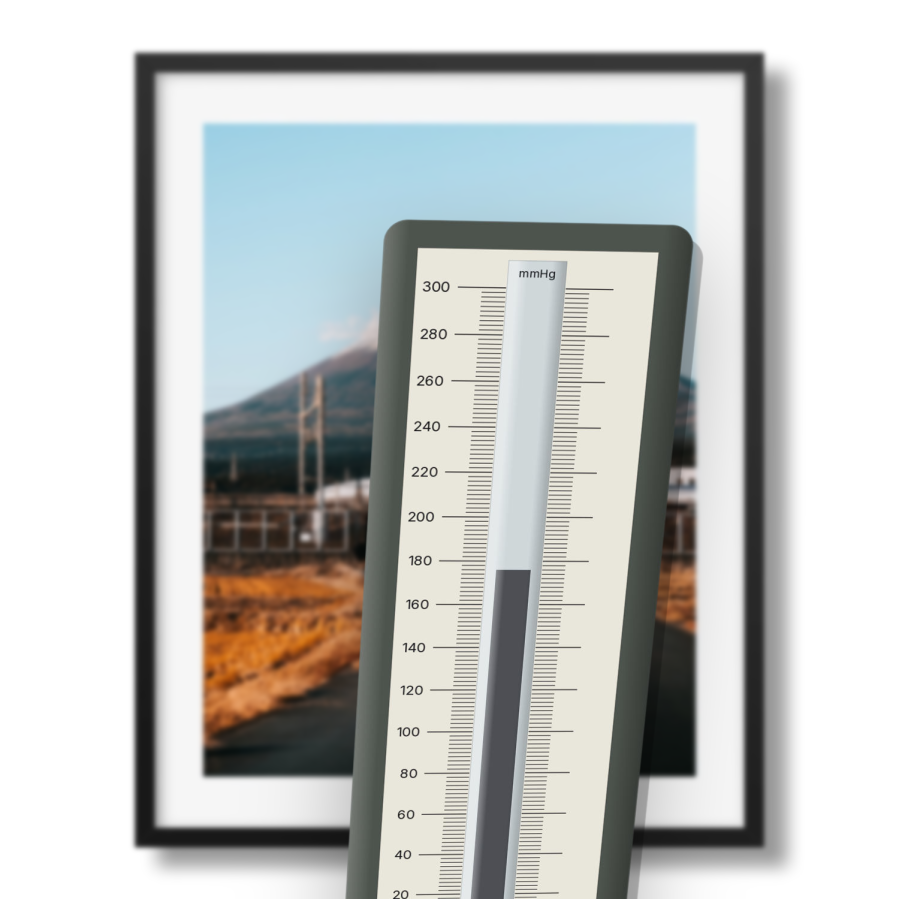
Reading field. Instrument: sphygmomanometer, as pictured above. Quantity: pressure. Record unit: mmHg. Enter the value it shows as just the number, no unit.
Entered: 176
